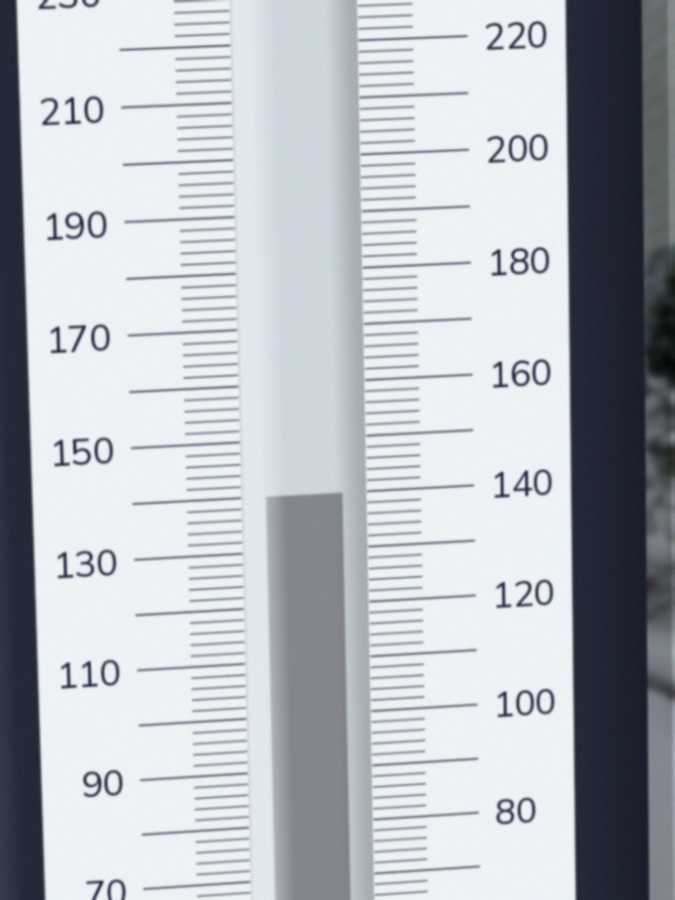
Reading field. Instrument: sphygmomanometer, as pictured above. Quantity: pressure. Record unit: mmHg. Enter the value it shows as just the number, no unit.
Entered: 140
